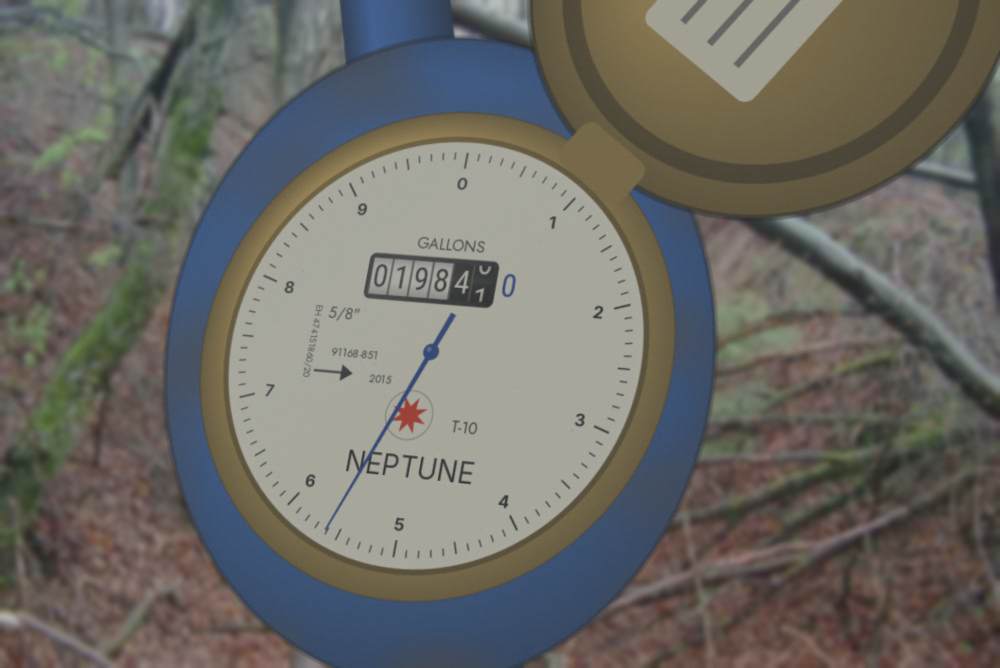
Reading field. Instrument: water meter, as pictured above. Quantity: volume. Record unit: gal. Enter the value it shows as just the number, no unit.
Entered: 198405.6
